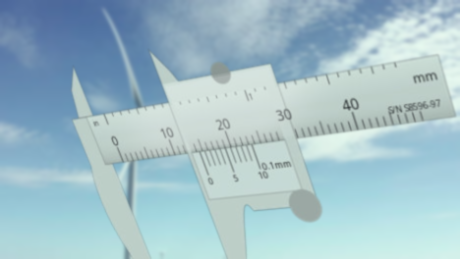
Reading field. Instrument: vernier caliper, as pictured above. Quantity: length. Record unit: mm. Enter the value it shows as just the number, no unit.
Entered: 14.5
